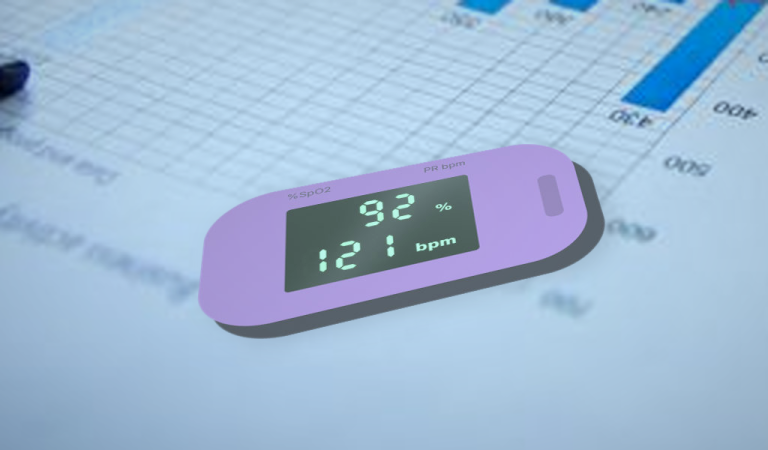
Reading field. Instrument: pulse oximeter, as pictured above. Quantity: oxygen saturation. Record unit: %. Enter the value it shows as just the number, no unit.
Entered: 92
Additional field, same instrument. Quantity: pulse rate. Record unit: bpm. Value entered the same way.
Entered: 121
